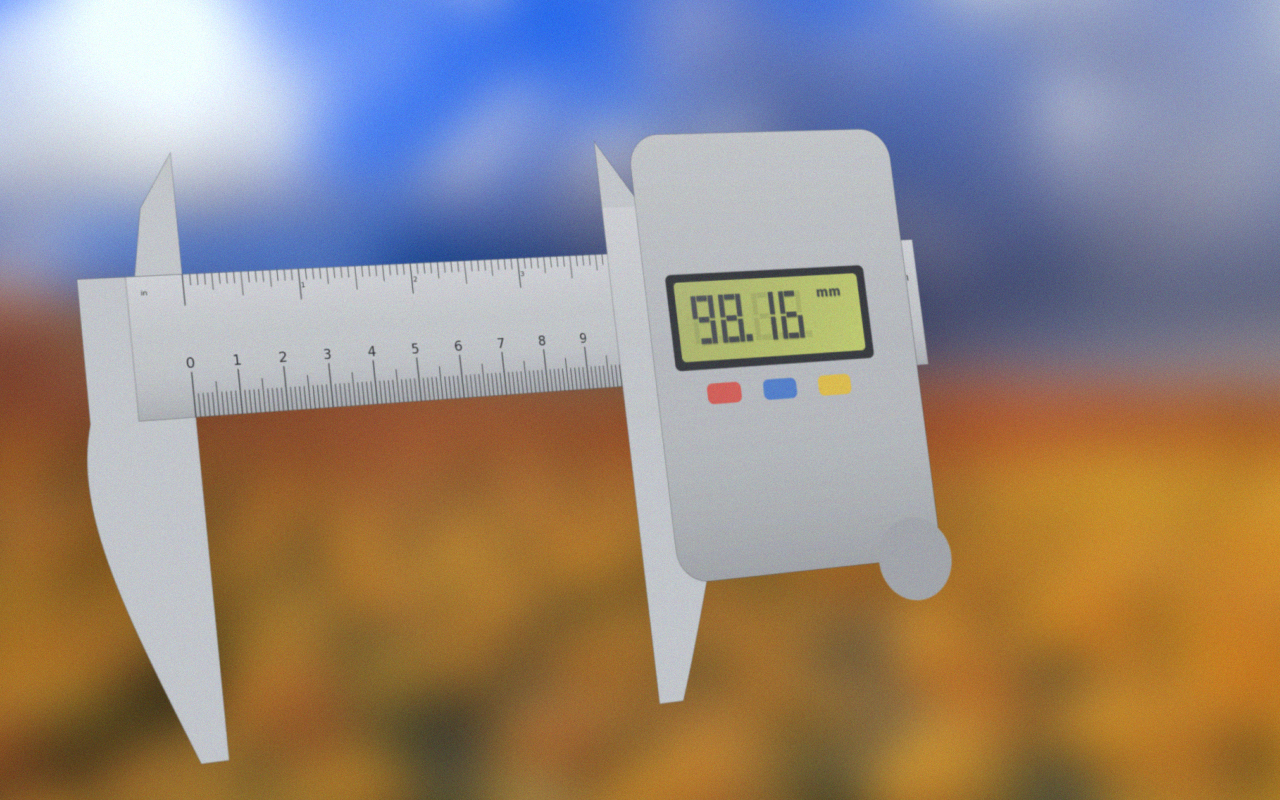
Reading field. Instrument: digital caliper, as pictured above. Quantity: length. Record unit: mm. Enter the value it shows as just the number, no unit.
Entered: 98.16
